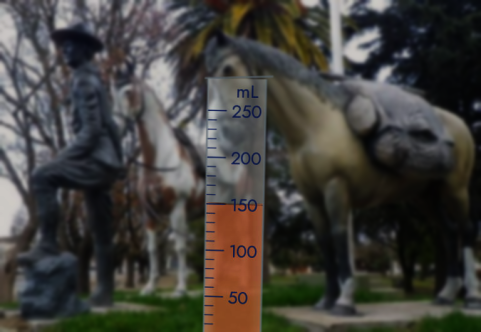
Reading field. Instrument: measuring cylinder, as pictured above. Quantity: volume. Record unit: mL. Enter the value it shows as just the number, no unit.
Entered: 150
